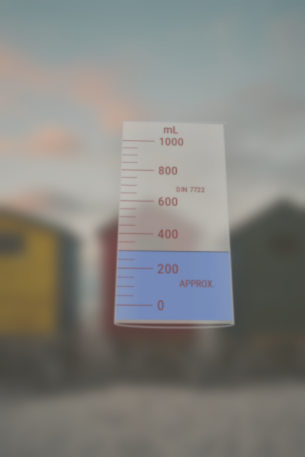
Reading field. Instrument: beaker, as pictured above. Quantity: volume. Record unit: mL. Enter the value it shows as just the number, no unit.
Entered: 300
